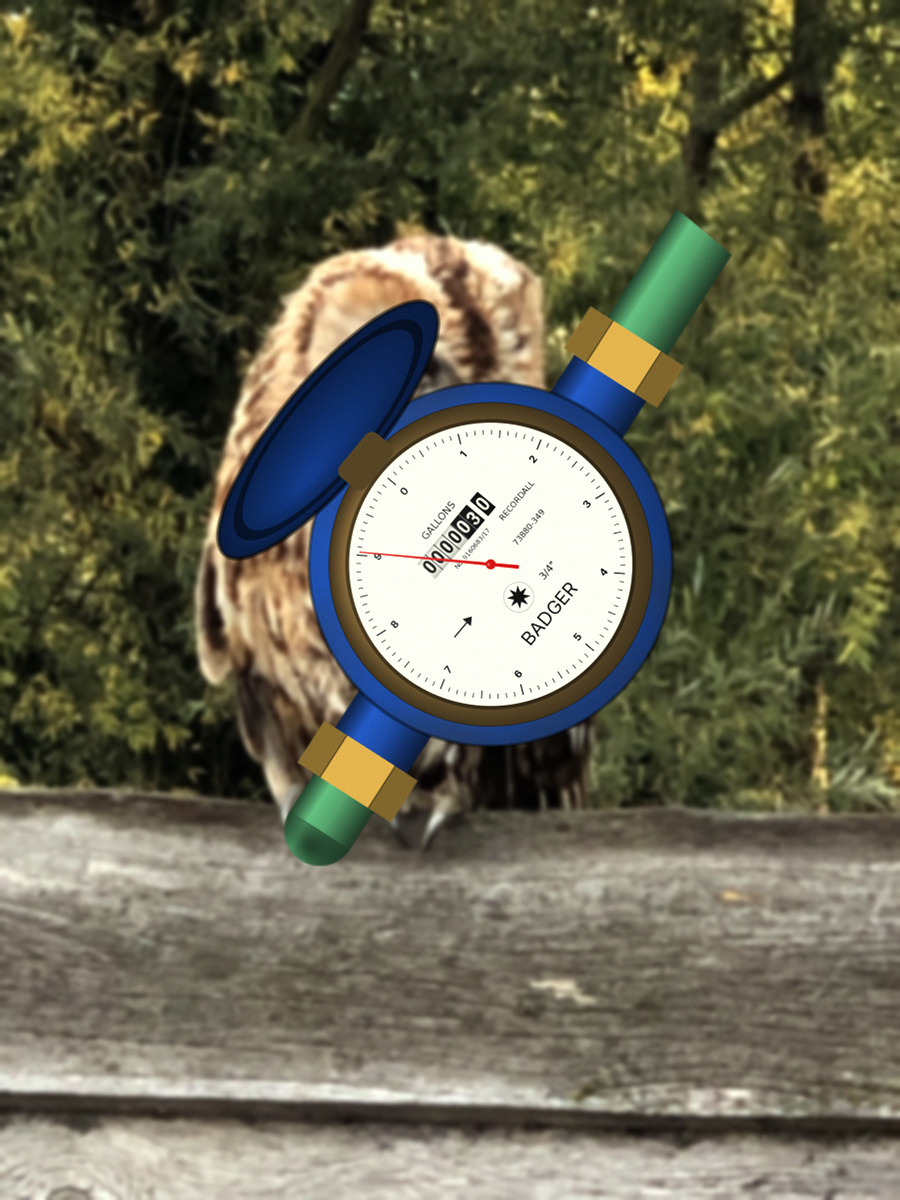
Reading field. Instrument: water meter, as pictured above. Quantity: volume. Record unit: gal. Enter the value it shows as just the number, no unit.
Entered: 29.0
